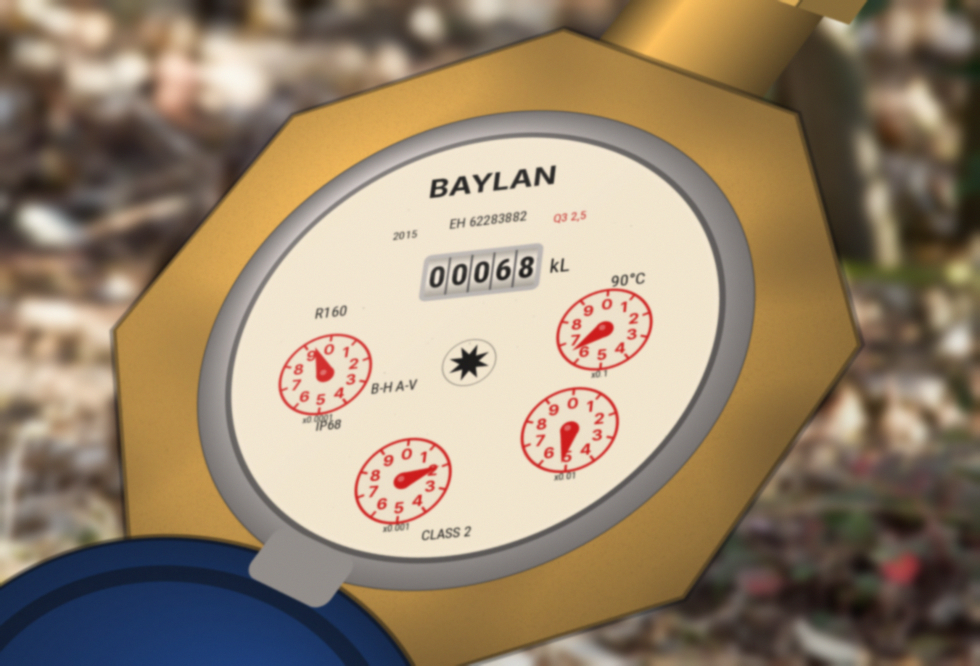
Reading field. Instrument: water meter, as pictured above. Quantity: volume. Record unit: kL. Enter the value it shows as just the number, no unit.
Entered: 68.6519
